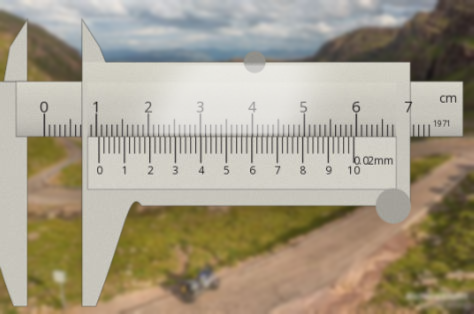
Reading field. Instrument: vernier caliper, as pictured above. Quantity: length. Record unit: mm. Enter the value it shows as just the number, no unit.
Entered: 10.5
